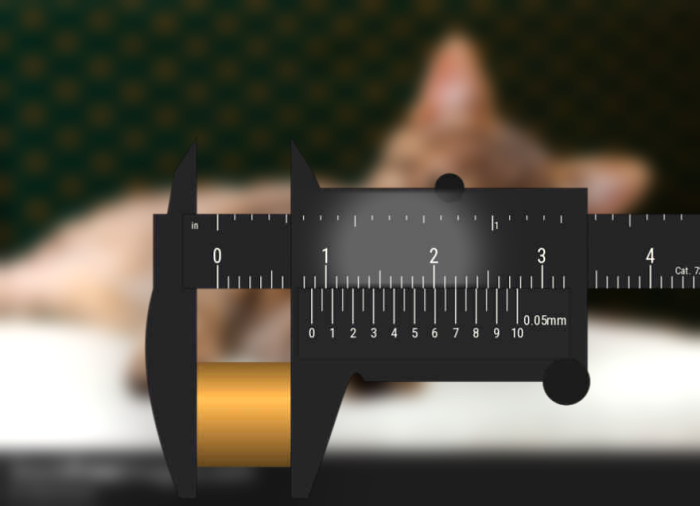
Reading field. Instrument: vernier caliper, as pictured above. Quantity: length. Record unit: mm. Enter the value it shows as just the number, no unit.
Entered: 8.7
